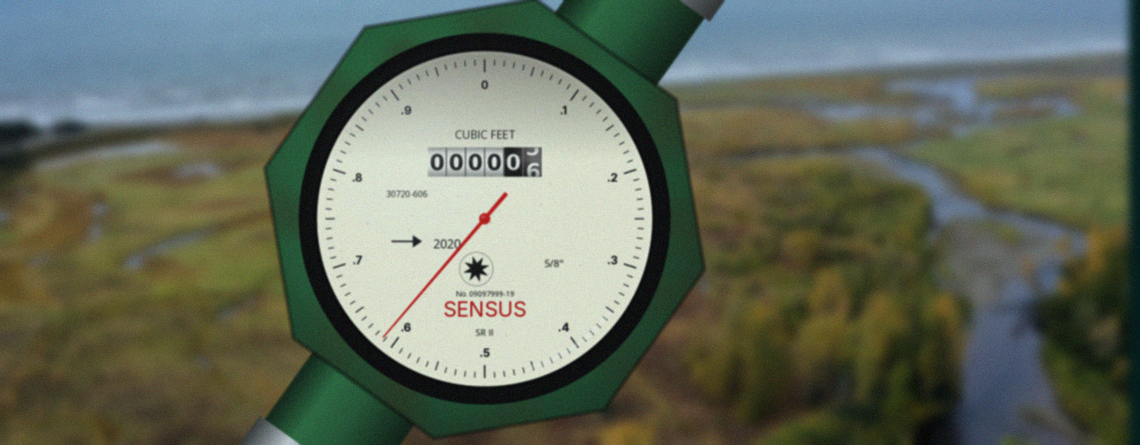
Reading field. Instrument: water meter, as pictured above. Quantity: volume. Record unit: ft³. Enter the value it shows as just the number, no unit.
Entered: 5.61
